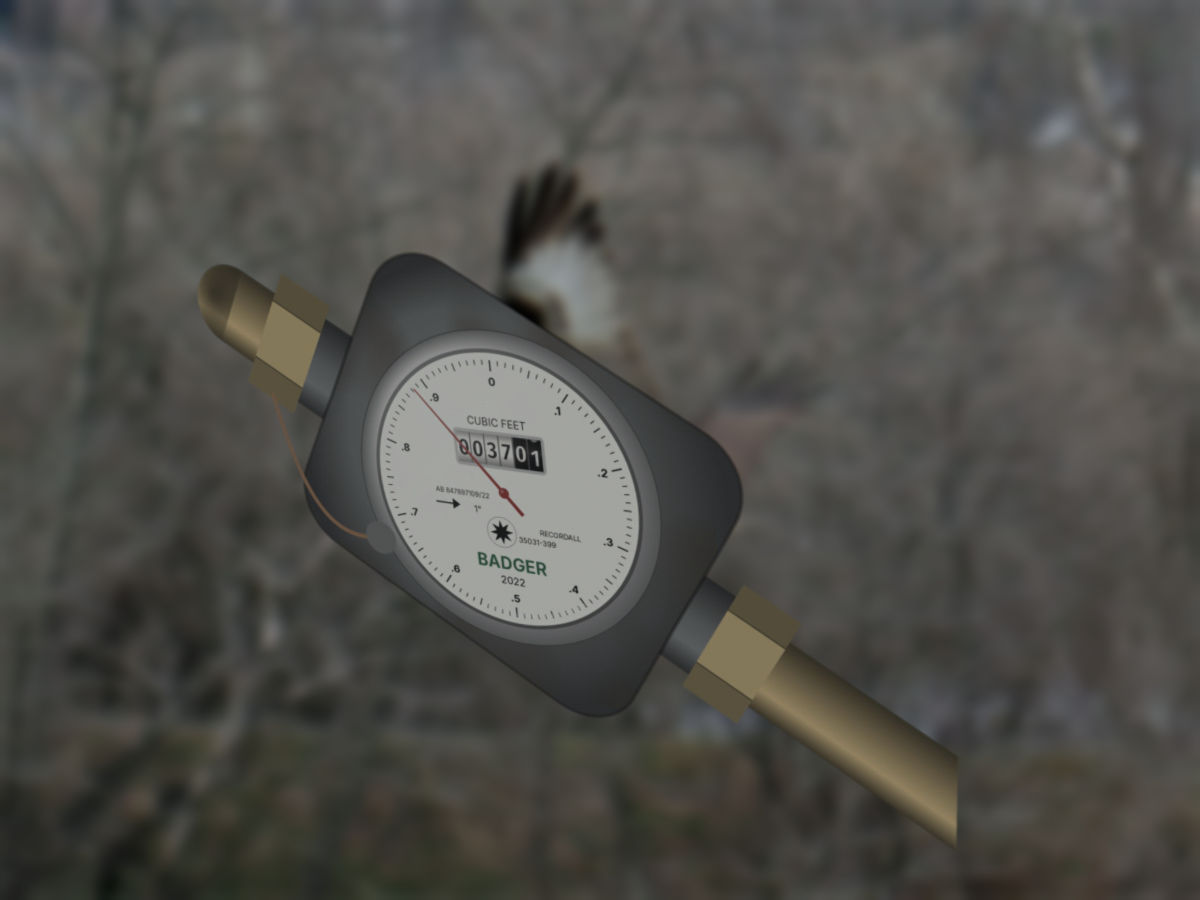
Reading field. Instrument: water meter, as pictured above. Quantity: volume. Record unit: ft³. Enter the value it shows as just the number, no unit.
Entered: 3700.88
